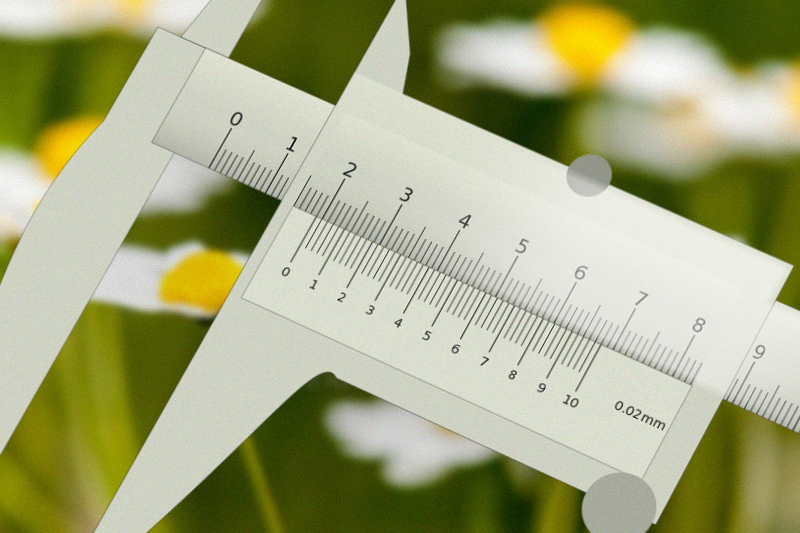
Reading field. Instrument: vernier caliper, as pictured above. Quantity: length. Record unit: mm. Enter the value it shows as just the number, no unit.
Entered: 19.0
